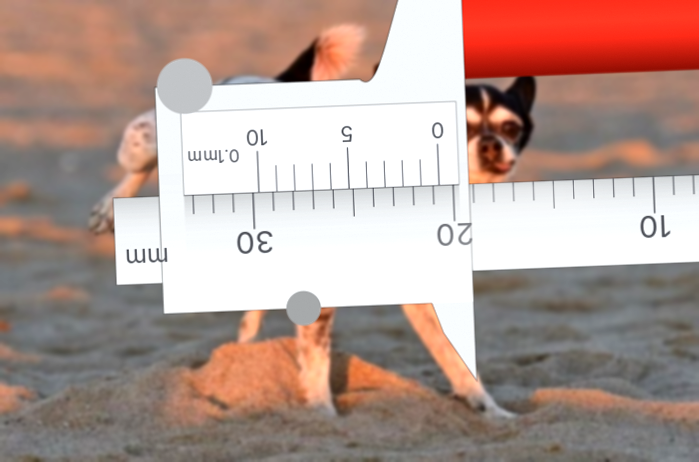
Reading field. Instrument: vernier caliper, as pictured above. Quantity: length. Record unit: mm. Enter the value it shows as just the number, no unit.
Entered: 20.7
